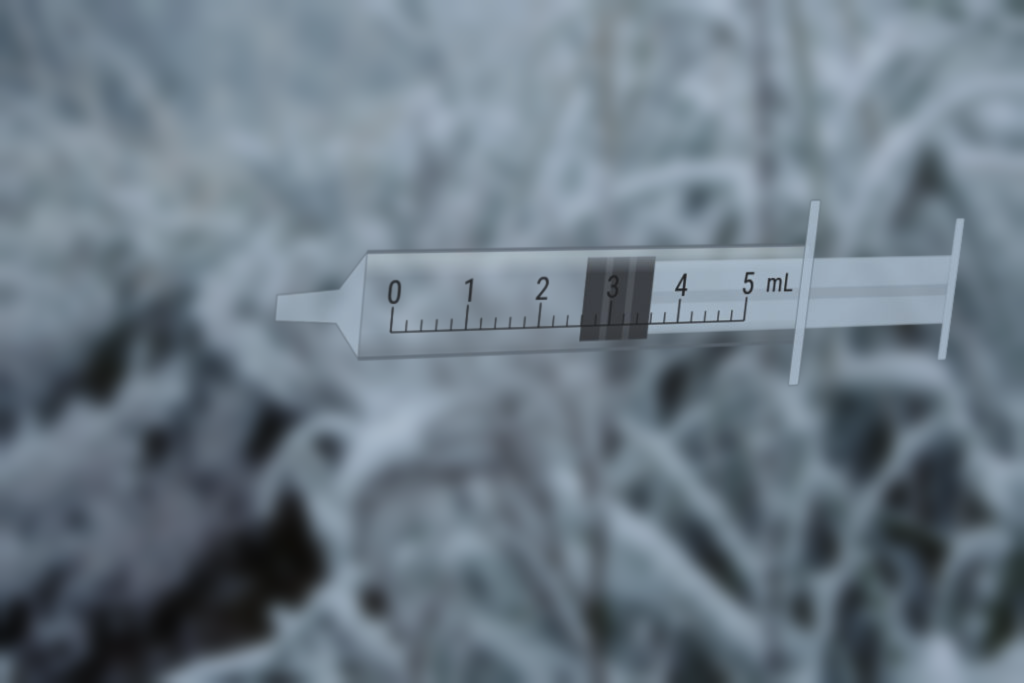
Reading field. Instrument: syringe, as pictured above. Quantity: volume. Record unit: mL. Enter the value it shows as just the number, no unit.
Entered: 2.6
